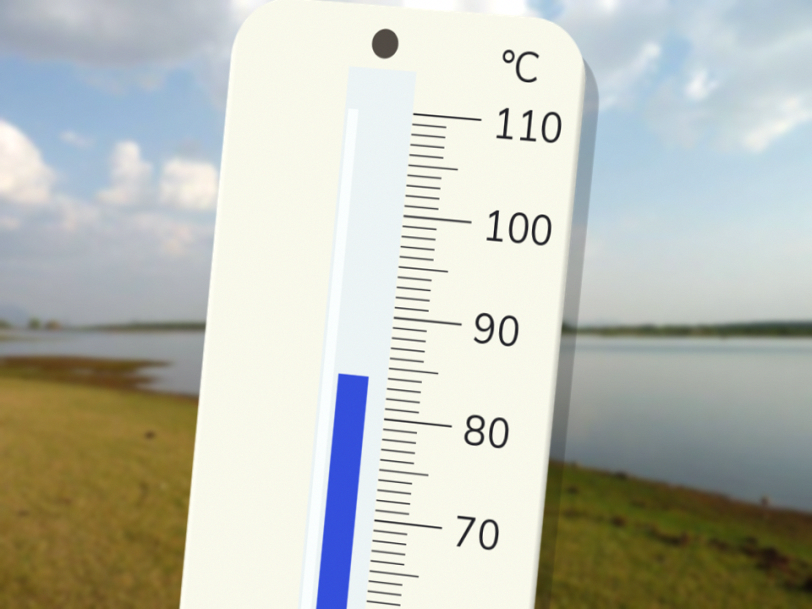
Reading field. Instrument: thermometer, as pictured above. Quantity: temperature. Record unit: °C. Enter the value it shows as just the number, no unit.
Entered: 84
